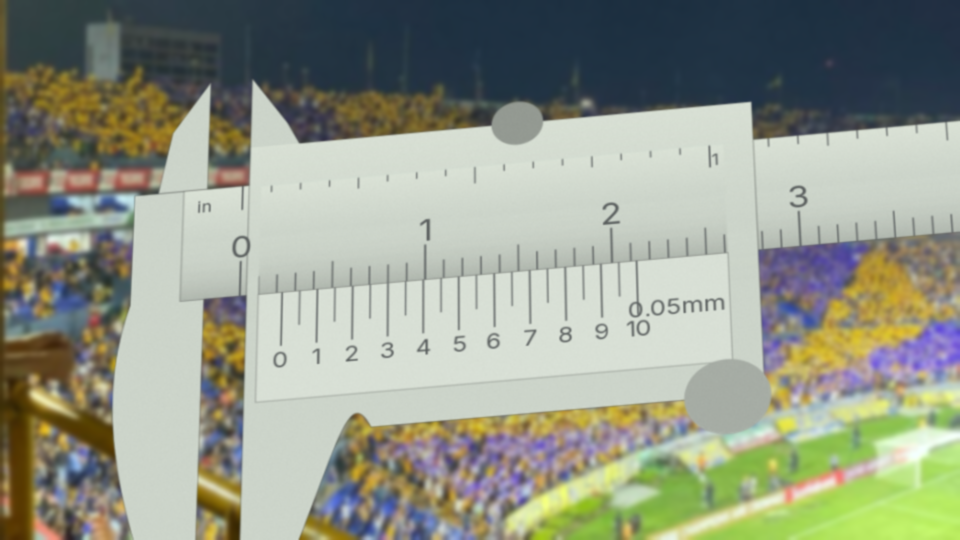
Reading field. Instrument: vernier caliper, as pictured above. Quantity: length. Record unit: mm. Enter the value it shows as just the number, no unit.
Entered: 2.3
